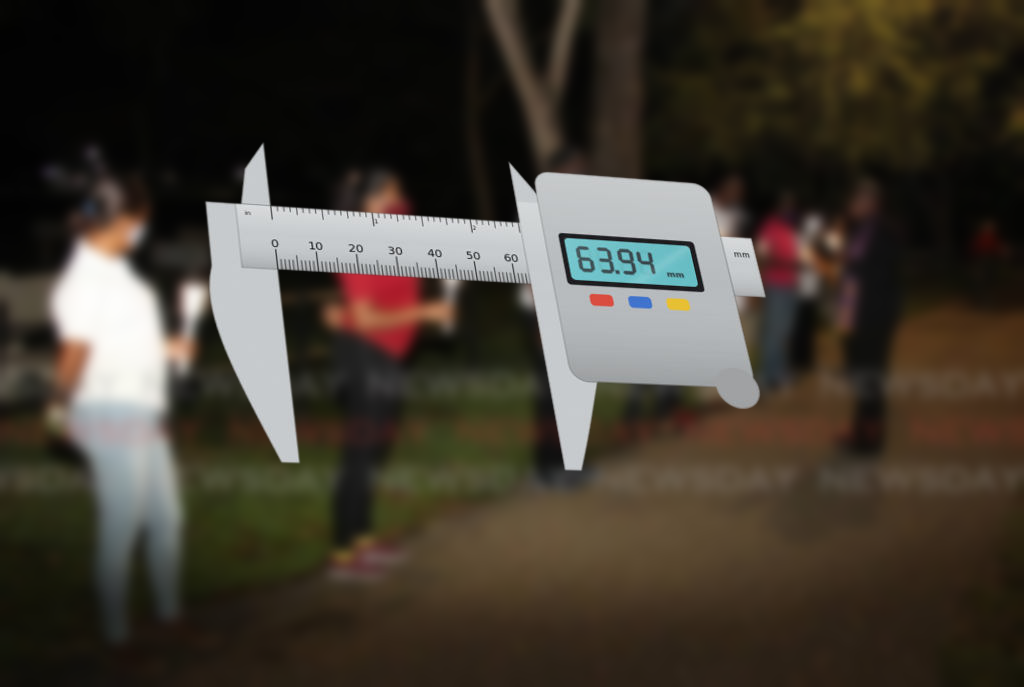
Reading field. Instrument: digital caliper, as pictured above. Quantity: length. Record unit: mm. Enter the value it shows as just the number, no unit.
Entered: 63.94
